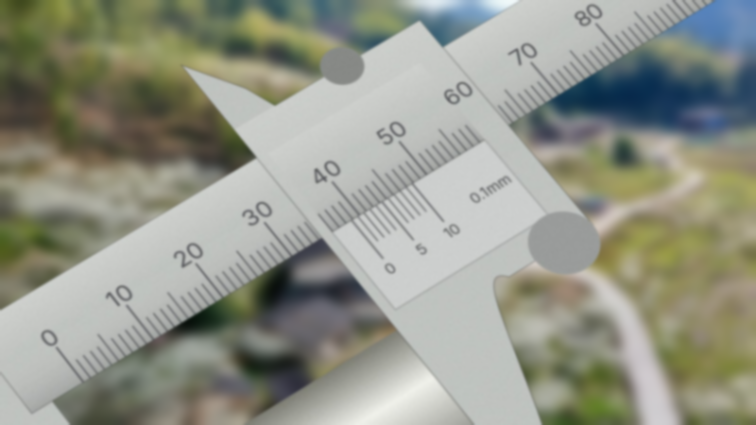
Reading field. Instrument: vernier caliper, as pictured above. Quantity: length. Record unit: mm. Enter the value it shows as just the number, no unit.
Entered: 38.8
